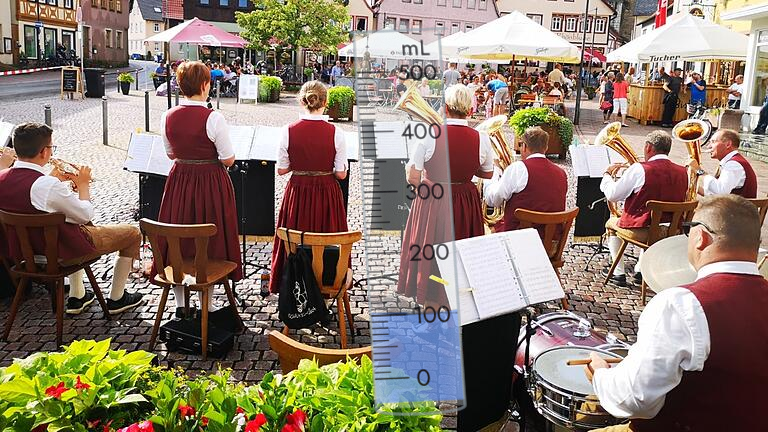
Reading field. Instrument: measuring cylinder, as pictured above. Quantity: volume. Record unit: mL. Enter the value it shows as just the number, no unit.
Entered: 100
